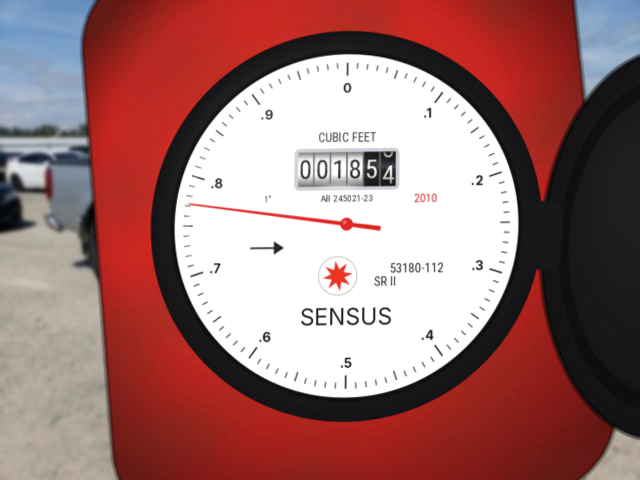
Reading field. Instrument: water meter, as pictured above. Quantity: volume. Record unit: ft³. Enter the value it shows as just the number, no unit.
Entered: 1853.77
